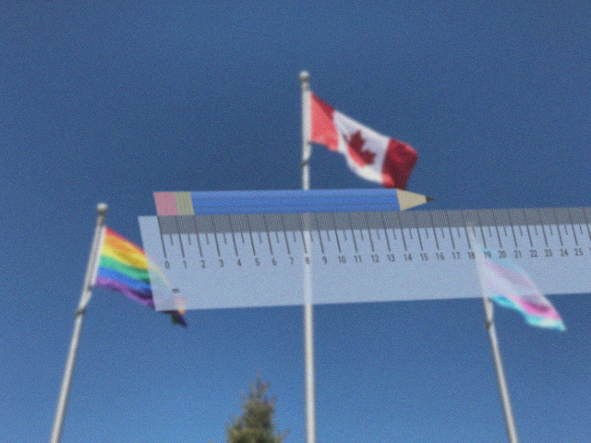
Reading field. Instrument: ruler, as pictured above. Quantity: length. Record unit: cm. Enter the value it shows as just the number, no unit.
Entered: 16.5
